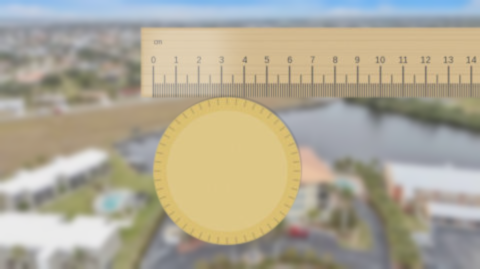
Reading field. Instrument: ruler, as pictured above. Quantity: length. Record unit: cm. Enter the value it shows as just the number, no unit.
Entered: 6.5
